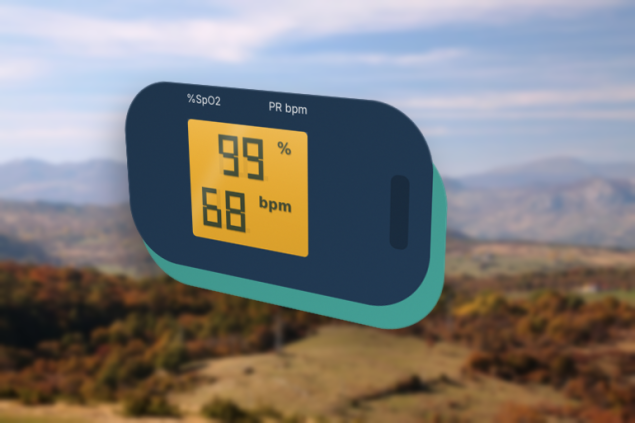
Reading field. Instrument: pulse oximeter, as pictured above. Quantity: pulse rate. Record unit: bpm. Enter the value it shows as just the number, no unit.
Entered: 68
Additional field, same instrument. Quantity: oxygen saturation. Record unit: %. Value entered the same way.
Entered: 99
